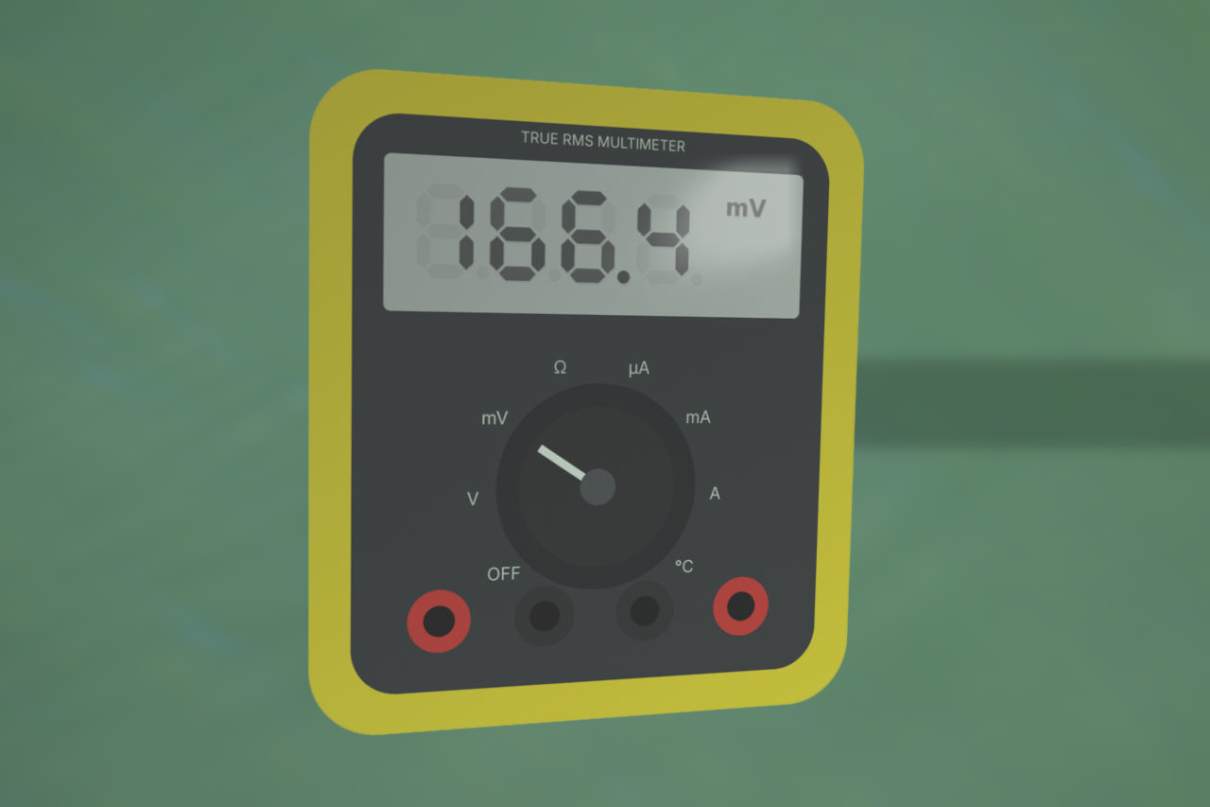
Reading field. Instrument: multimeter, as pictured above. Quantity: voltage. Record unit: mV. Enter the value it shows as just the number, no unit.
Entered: 166.4
